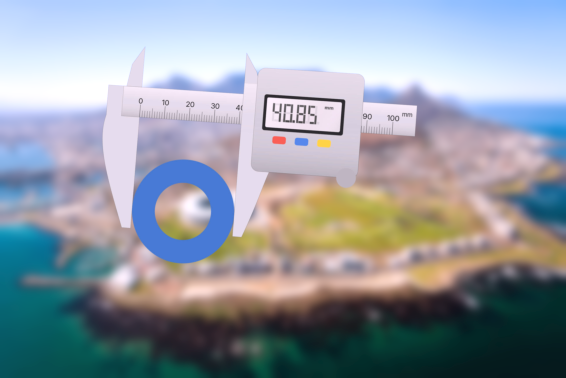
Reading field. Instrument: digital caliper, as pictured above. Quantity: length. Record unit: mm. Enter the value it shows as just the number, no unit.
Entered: 40.85
